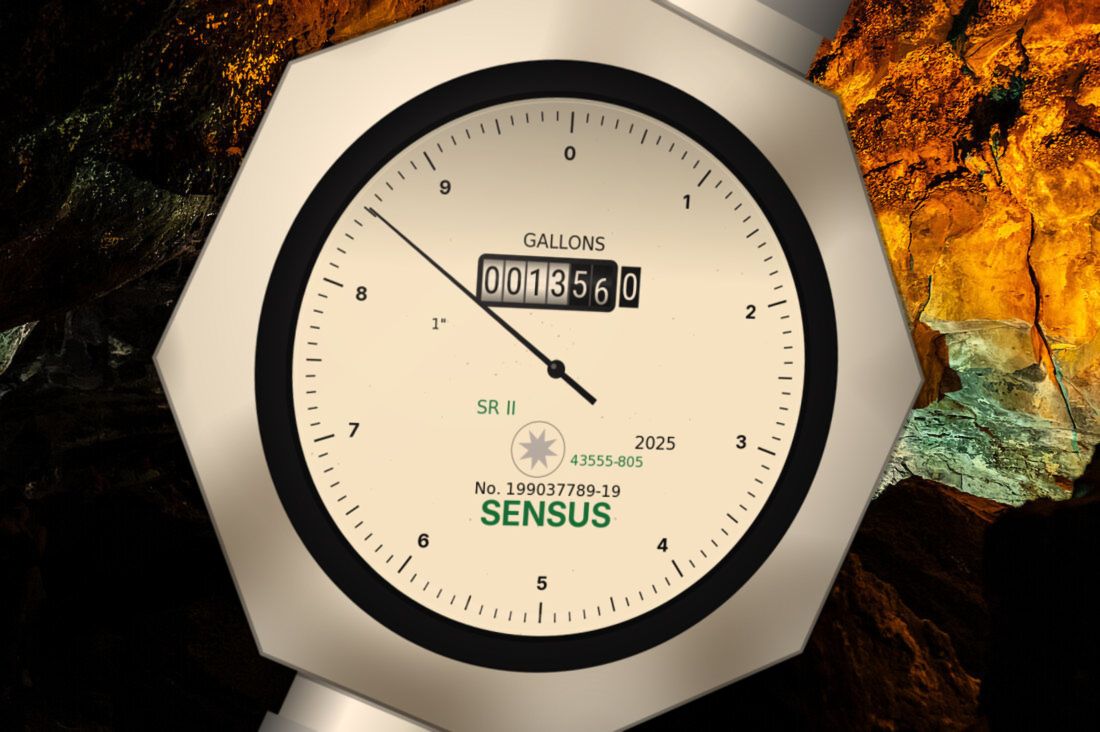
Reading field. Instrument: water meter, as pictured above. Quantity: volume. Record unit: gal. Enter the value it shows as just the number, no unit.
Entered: 13558.5
